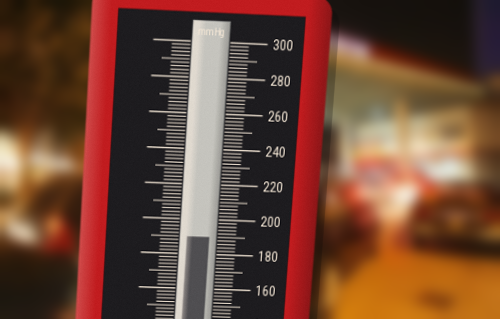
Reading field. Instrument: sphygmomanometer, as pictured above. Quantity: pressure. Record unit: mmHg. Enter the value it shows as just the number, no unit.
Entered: 190
